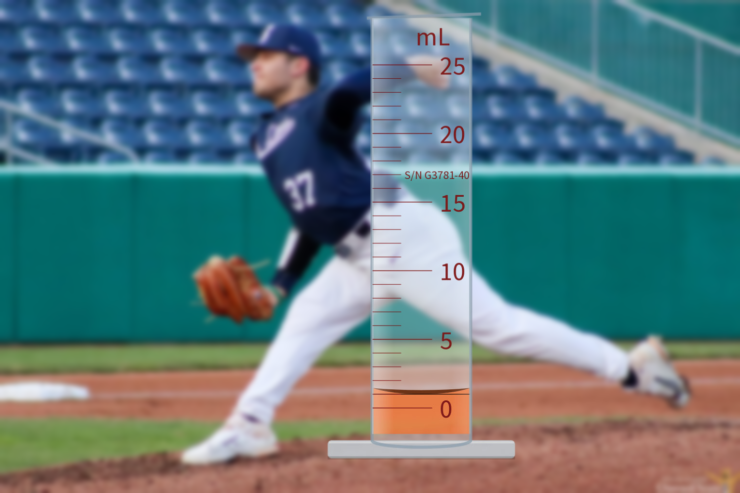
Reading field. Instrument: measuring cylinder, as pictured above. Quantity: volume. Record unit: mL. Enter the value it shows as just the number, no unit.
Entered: 1
